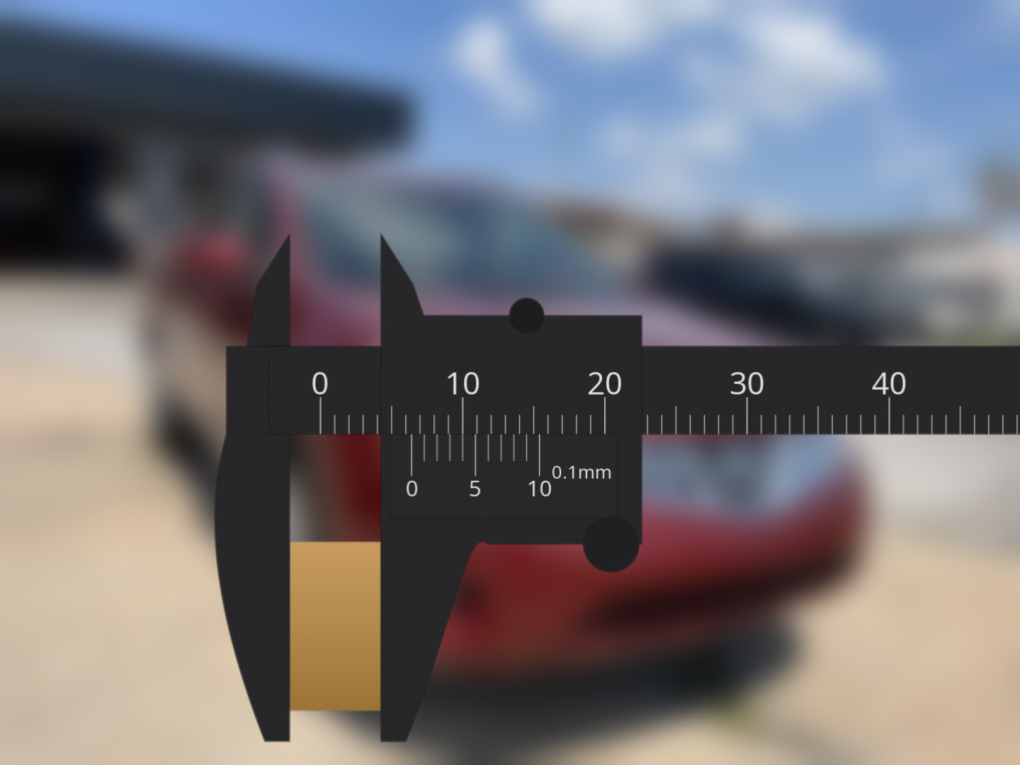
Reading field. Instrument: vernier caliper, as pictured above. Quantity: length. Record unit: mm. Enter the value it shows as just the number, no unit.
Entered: 6.4
